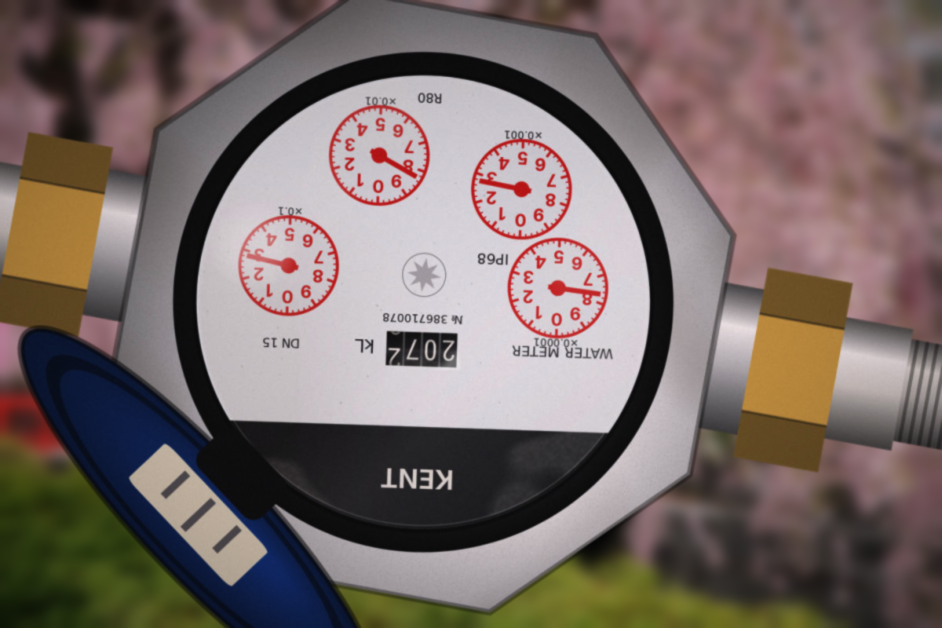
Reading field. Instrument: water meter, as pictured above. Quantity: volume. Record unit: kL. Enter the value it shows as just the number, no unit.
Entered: 2072.2827
